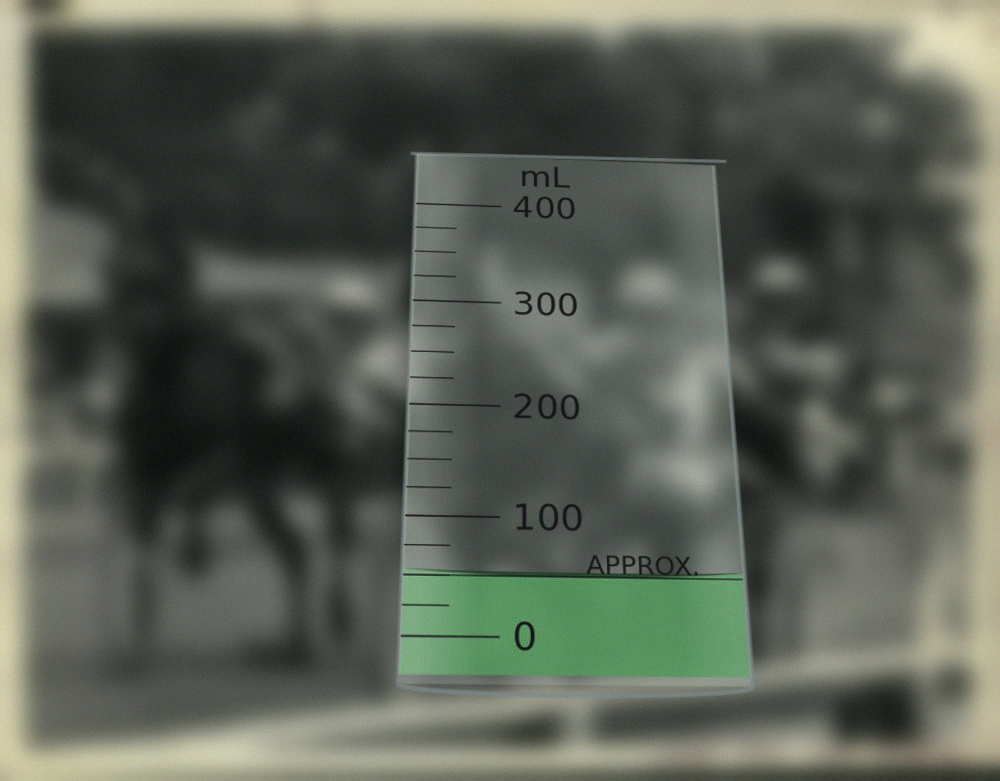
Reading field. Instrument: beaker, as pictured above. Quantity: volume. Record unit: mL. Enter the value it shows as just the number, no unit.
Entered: 50
